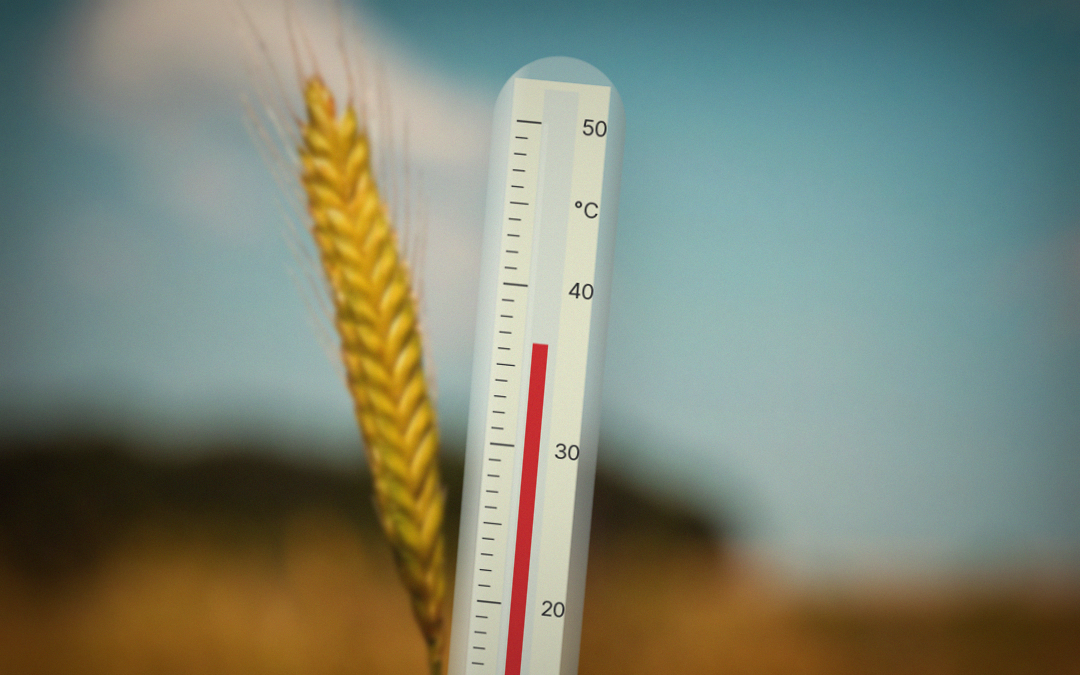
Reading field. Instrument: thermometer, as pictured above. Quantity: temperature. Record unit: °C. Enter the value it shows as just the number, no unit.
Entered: 36.5
